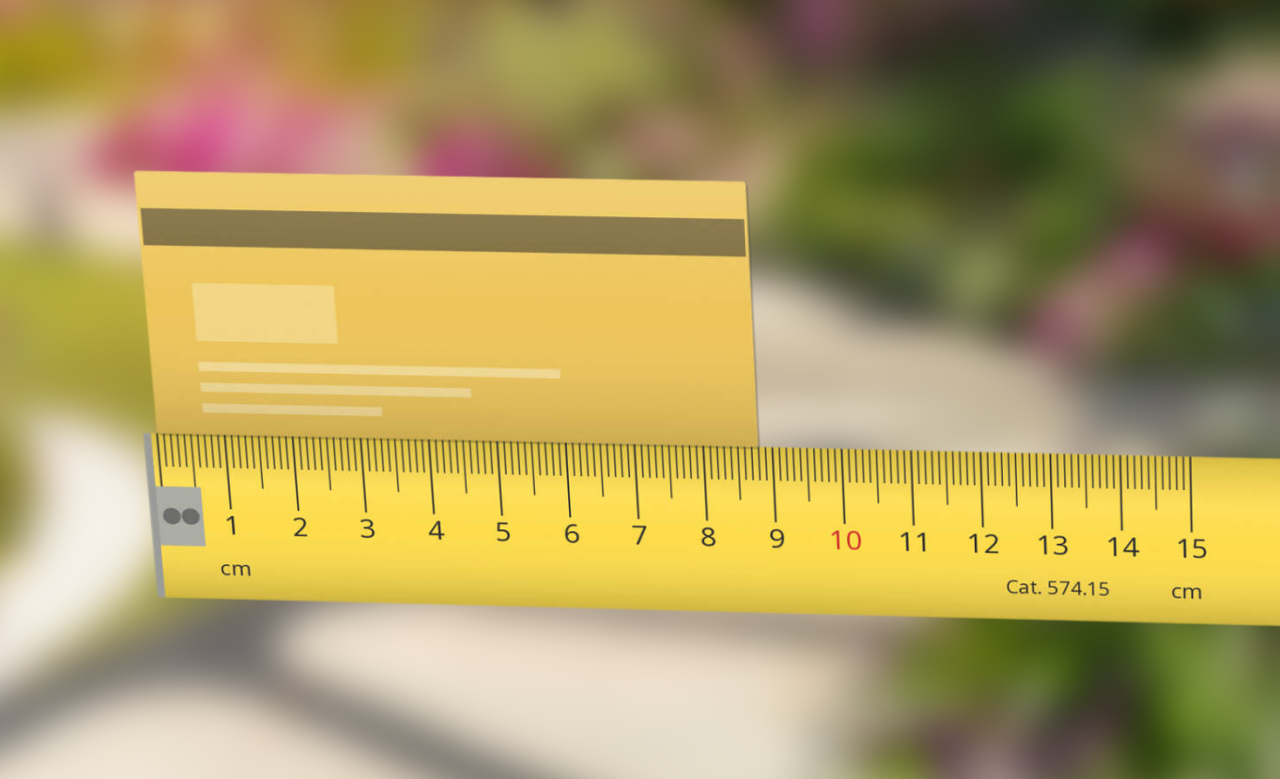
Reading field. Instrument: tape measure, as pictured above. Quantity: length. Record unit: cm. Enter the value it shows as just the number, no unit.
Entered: 8.8
